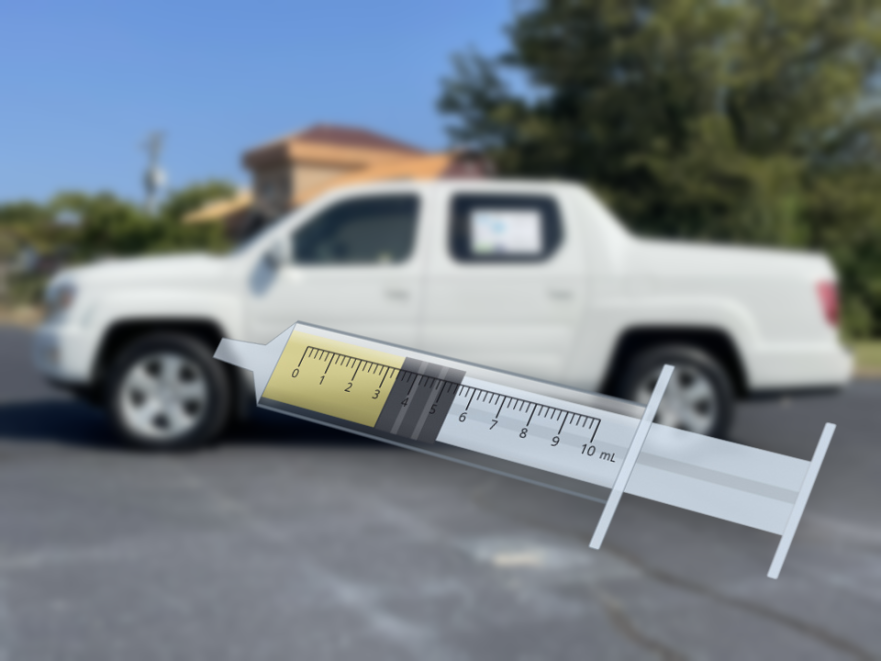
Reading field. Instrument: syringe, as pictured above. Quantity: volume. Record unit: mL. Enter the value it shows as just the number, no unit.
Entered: 3.4
